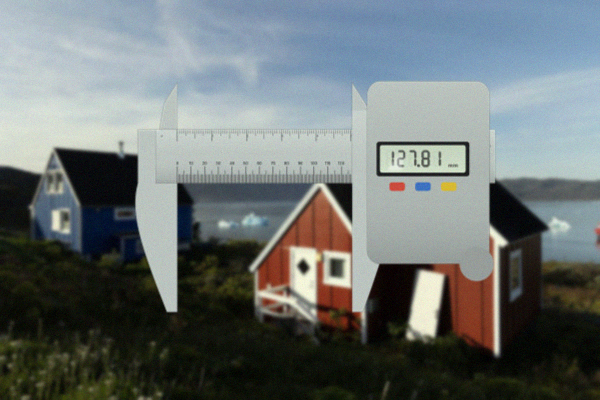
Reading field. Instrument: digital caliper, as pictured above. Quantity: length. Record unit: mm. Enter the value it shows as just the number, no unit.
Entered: 127.81
